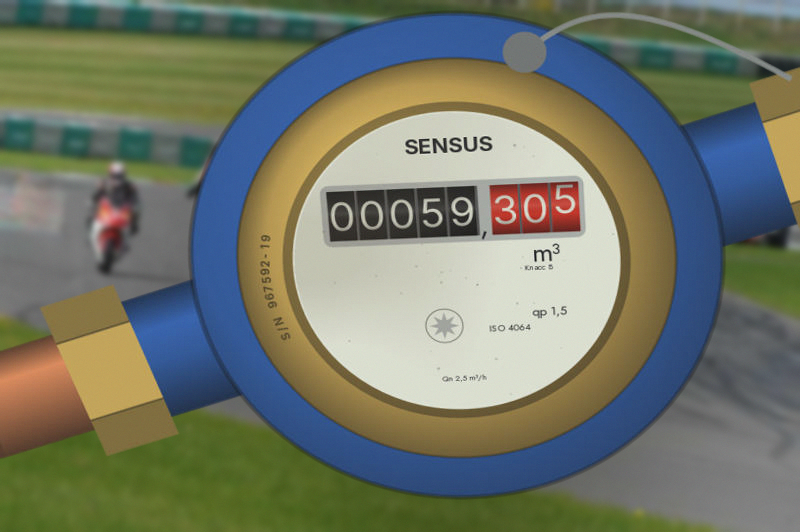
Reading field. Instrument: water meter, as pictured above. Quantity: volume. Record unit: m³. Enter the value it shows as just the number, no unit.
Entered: 59.305
